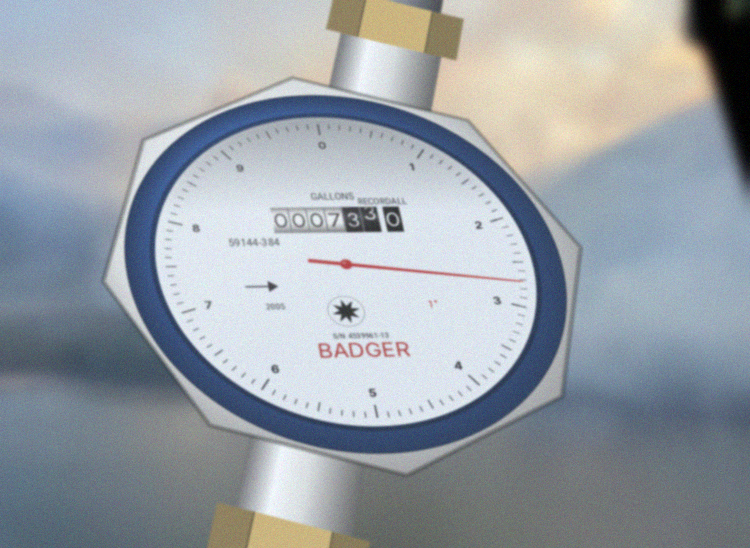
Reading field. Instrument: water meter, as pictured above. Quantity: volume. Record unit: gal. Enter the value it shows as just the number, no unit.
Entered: 7332.7
